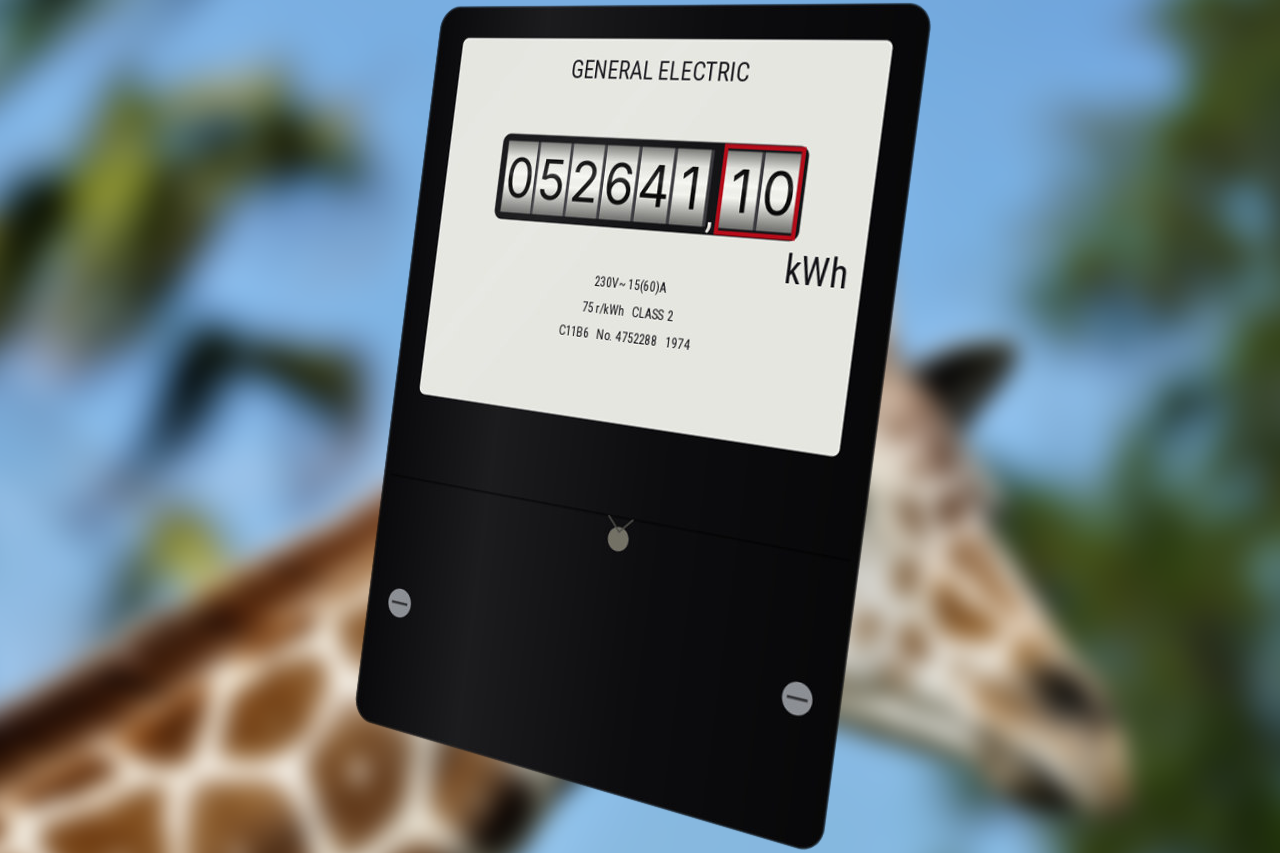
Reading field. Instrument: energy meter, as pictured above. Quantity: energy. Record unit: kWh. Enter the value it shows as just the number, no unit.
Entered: 52641.10
